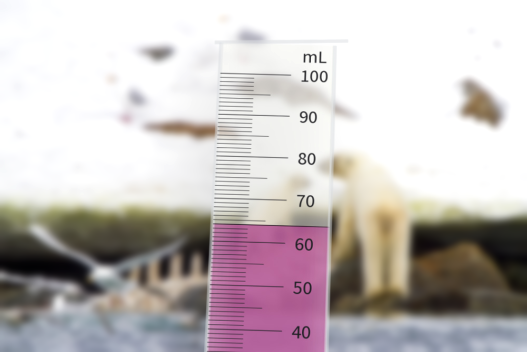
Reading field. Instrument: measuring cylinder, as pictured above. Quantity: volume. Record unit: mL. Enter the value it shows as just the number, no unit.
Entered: 64
